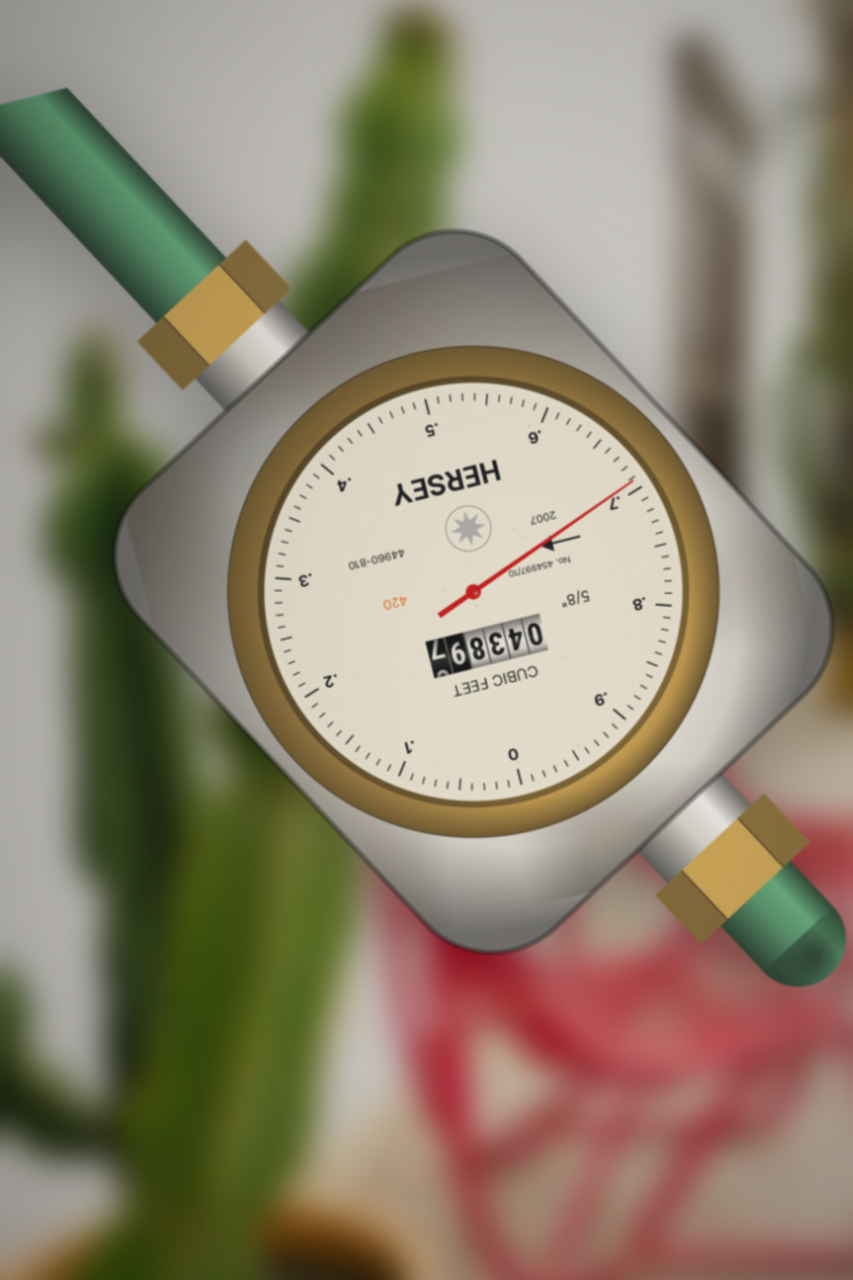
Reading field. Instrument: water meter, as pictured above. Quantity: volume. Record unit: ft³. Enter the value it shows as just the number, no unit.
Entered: 43896.69
